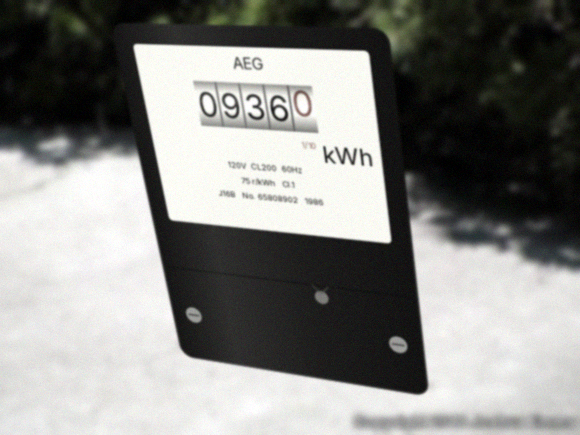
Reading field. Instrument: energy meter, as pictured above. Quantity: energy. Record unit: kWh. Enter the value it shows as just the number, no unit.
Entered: 936.0
